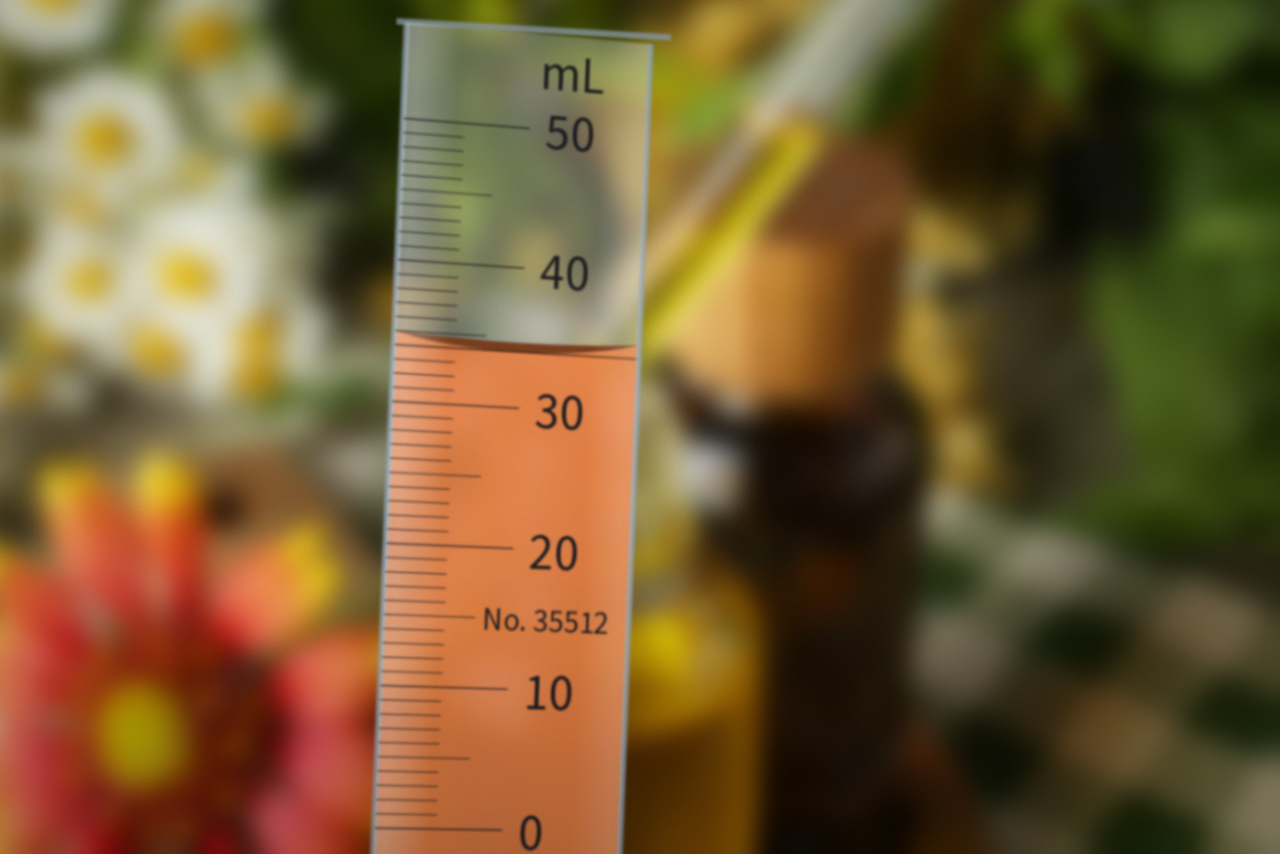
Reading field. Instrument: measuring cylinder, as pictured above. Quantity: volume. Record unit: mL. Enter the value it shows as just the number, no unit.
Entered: 34
